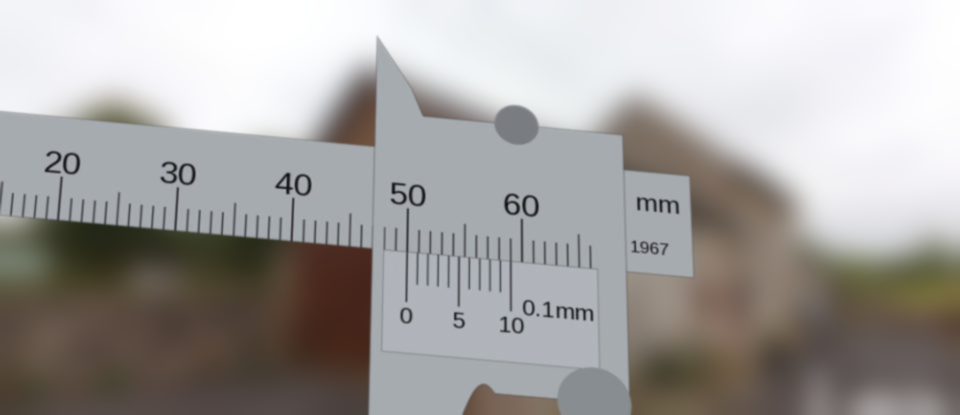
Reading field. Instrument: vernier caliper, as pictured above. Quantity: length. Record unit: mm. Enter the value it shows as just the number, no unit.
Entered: 50.0
